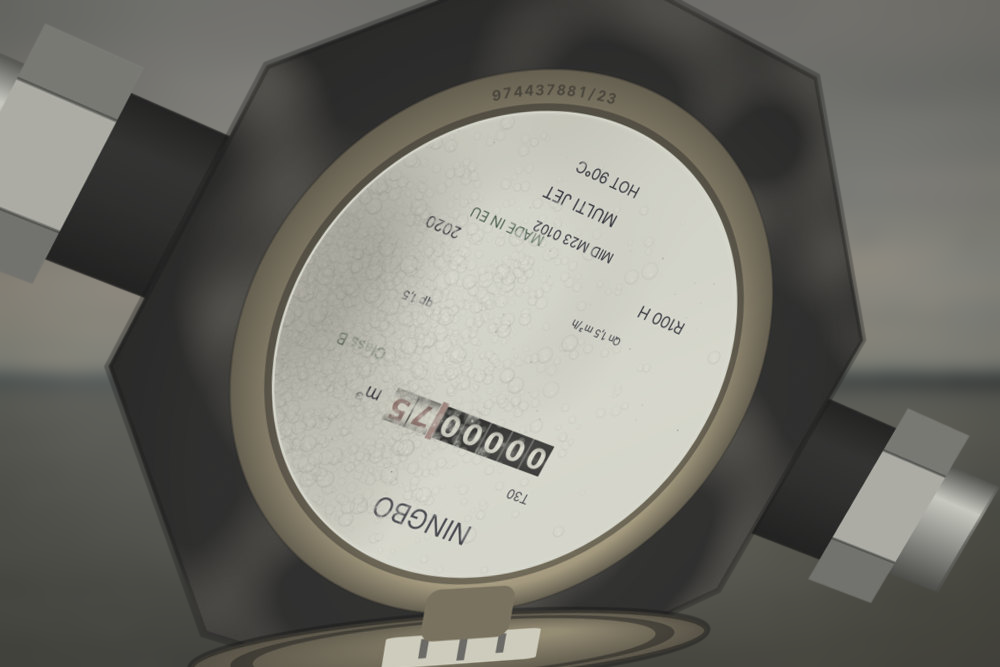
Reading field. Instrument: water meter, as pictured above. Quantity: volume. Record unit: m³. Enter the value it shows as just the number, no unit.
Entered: 0.75
